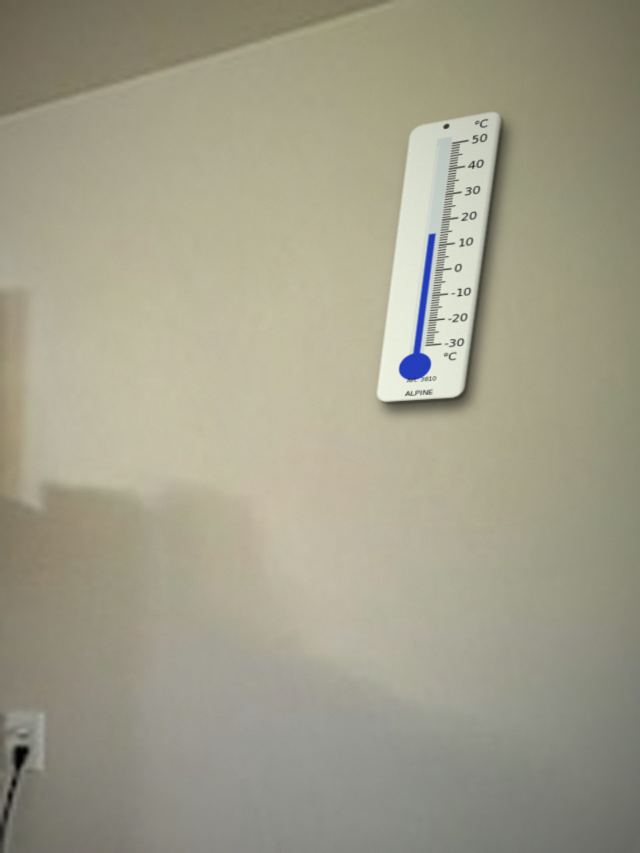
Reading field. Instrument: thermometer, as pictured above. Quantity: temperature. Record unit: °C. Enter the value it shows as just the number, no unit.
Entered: 15
